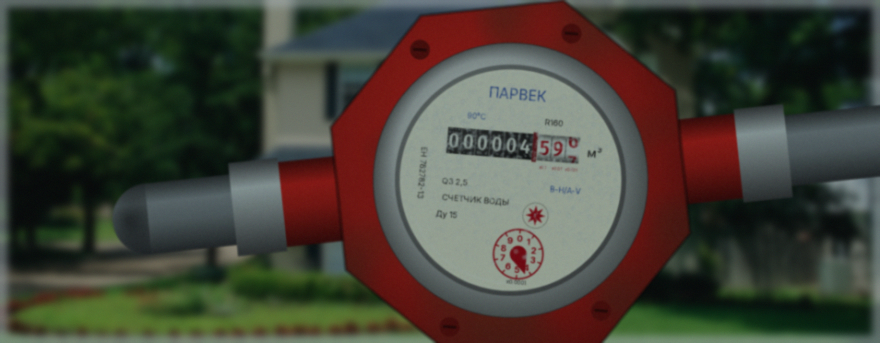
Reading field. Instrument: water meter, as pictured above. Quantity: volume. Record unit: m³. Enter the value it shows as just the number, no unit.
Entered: 4.5964
